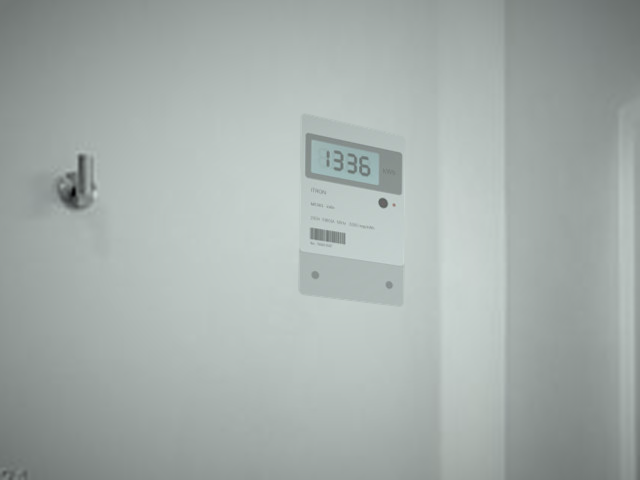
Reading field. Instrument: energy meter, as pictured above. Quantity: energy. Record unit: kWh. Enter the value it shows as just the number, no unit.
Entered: 1336
